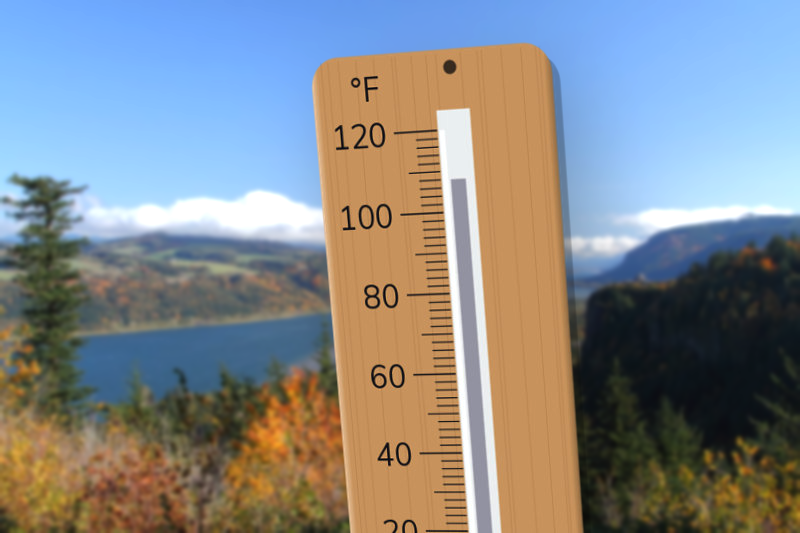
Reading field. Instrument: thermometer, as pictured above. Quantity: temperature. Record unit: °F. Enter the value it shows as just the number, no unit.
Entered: 108
